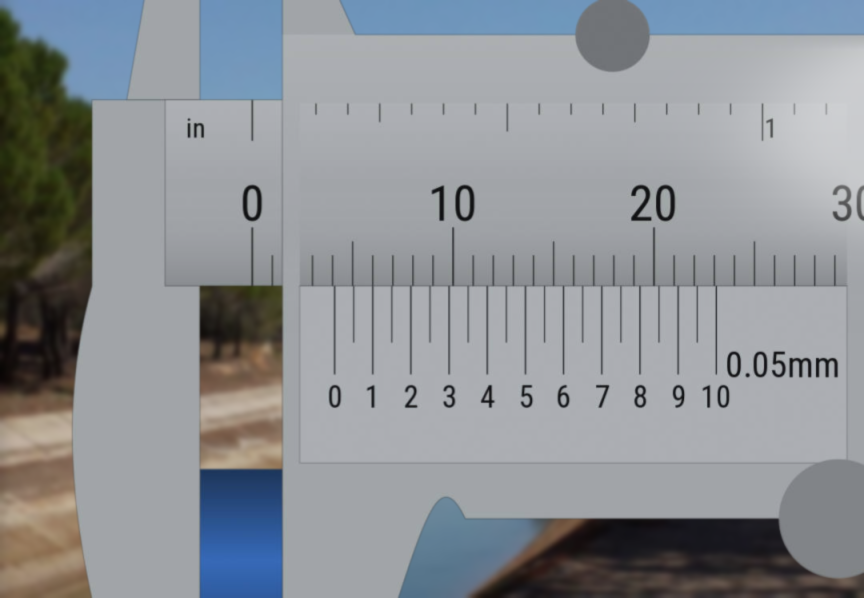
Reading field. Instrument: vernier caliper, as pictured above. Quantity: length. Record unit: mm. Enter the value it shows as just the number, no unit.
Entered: 4.1
